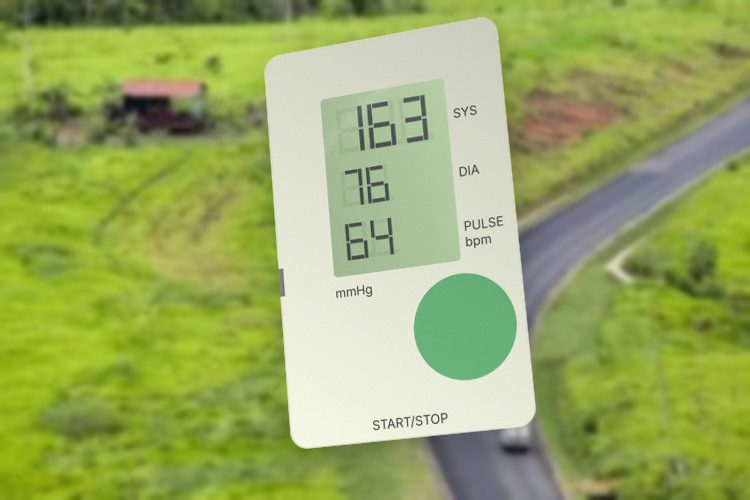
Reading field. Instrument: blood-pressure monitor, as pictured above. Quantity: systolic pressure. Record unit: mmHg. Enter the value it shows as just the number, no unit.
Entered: 163
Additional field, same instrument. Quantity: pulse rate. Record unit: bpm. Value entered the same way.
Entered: 64
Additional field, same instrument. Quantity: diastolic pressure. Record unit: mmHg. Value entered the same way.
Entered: 76
